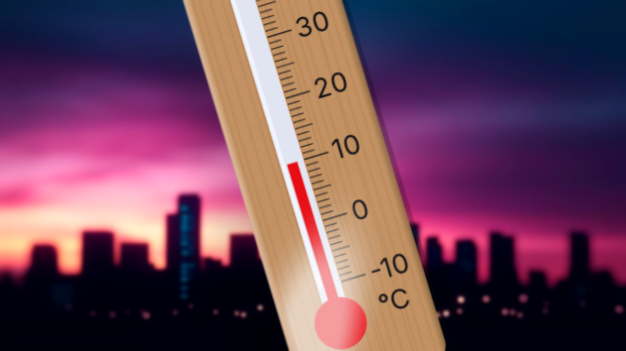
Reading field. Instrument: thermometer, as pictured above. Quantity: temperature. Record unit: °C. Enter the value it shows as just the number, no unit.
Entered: 10
